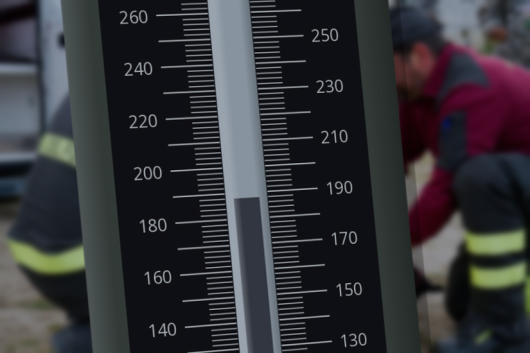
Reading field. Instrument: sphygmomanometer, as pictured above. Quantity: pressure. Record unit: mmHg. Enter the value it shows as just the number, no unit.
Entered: 188
